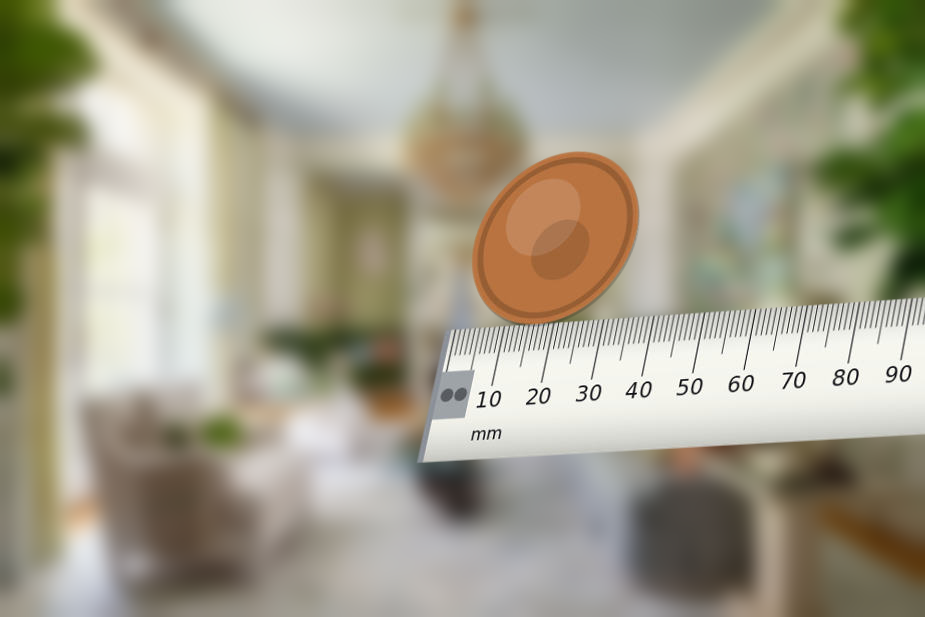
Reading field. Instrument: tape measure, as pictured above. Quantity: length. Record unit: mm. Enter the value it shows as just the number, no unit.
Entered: 33
